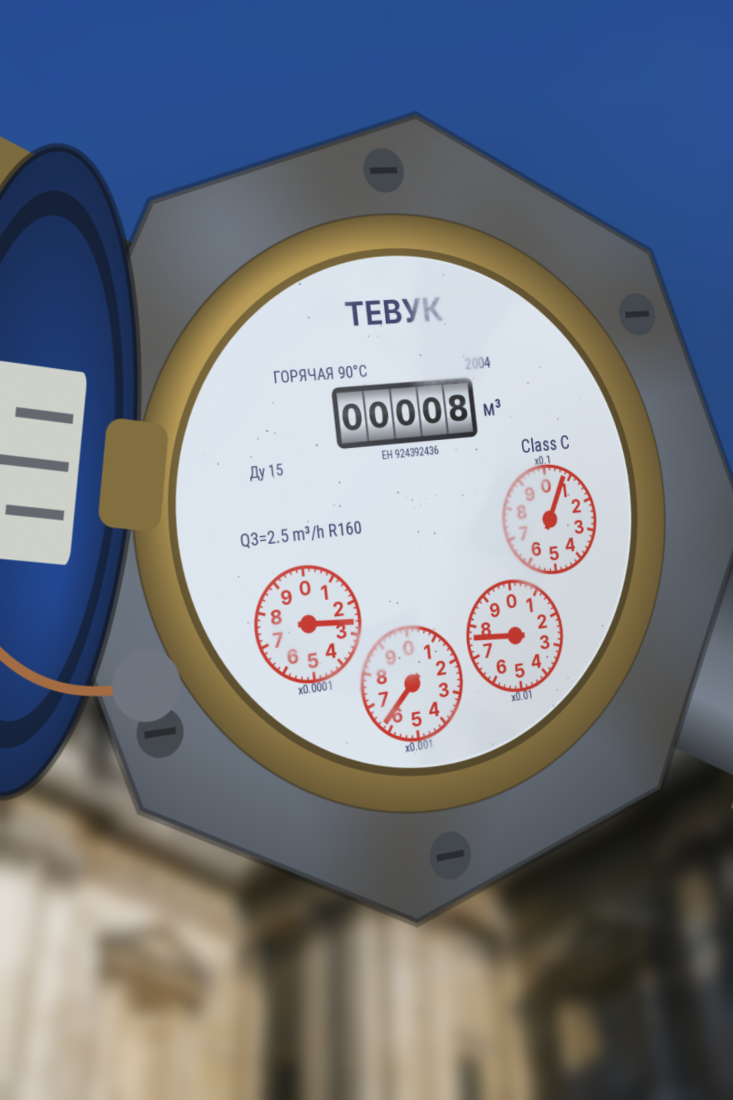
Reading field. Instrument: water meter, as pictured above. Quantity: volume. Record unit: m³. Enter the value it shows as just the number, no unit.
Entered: 8.0762
